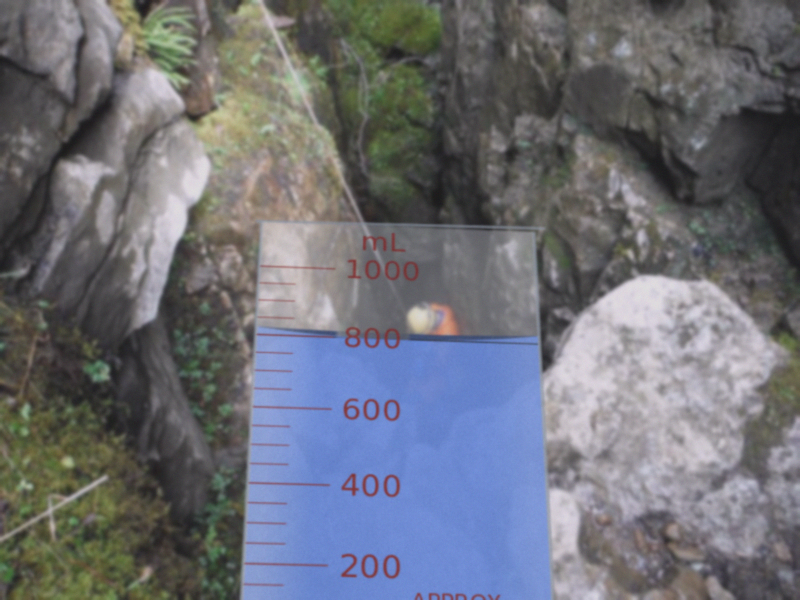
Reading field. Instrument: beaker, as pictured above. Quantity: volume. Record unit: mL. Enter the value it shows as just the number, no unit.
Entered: 800
